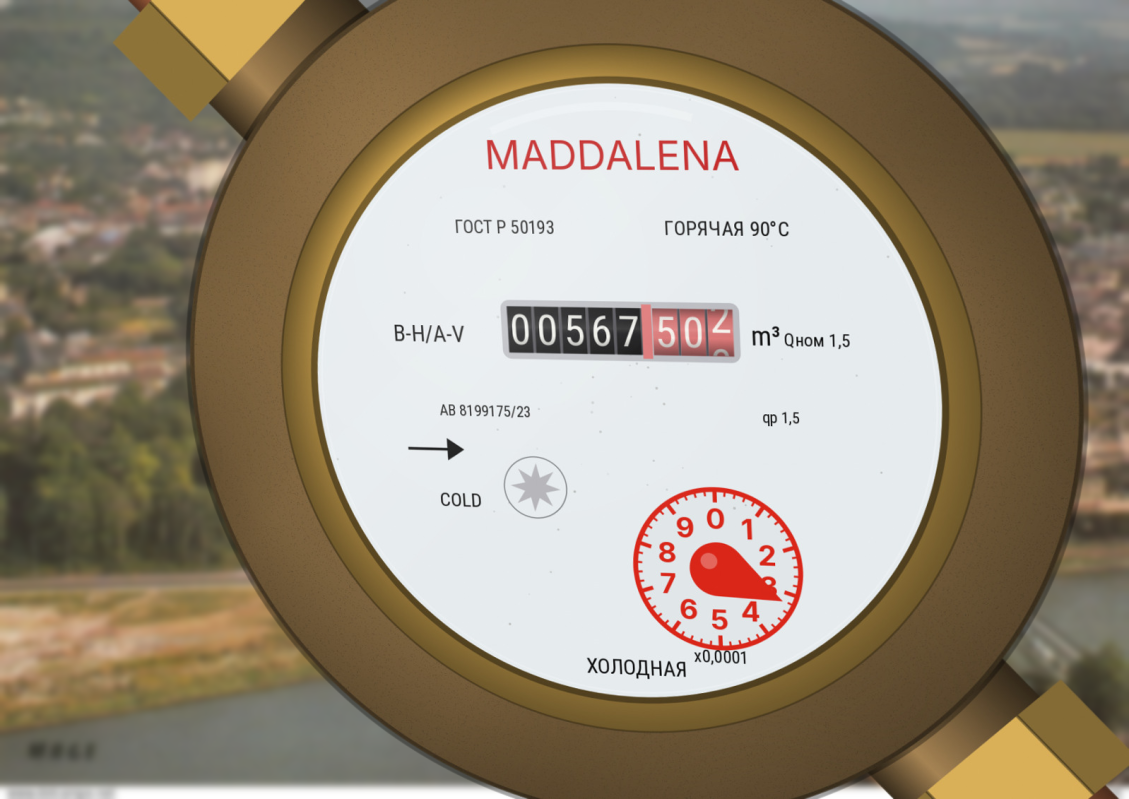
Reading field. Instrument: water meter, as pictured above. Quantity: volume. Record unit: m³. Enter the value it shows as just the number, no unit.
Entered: 567.5023
